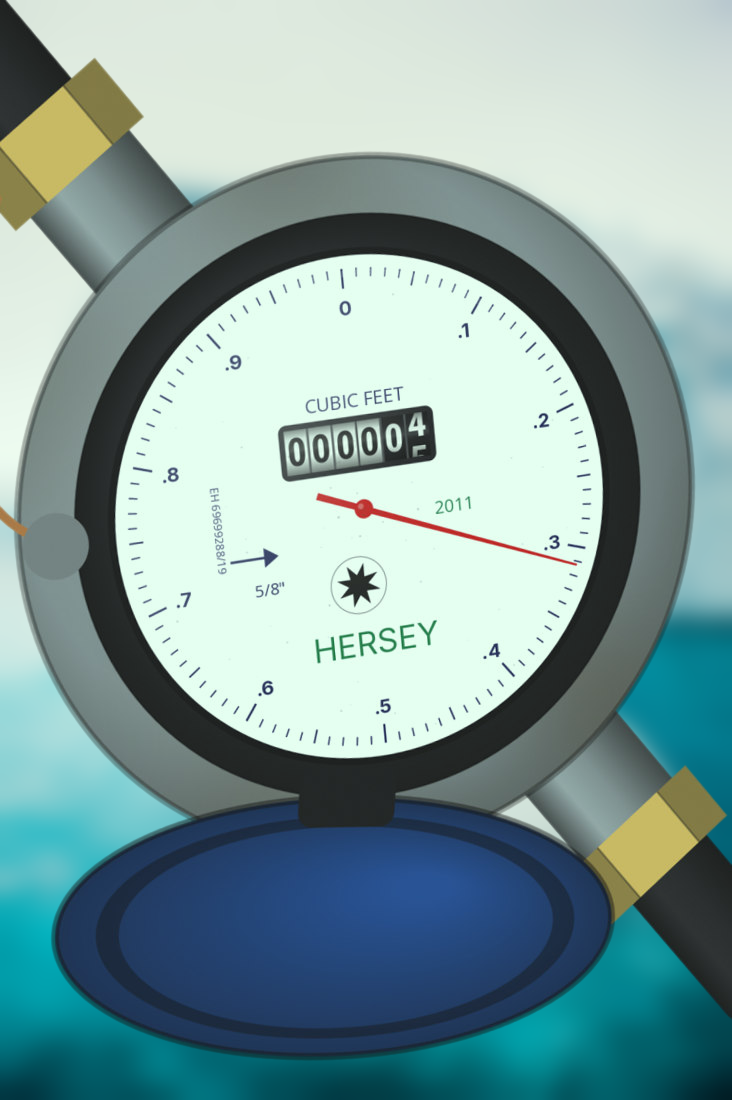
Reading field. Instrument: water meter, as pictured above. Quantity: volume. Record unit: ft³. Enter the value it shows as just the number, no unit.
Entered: 4.31
